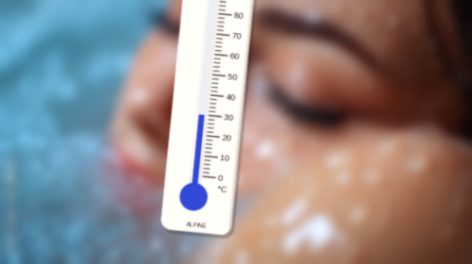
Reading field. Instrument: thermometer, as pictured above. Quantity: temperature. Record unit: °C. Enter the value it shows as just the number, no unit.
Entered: 30
